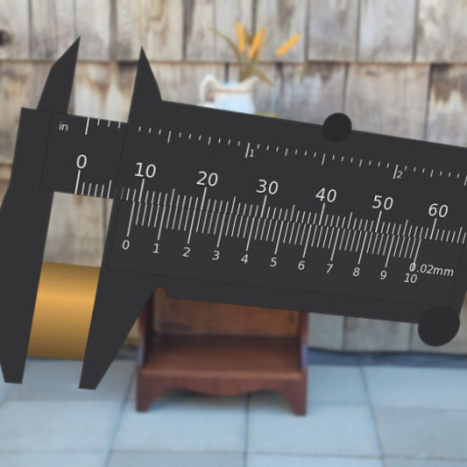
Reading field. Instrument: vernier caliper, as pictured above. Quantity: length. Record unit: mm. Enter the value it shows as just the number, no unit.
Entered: 9.2
